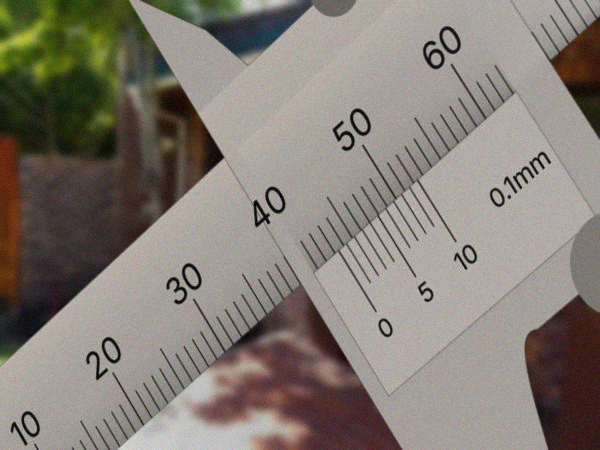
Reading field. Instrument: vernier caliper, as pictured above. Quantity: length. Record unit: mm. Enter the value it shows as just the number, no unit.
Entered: 43.4
